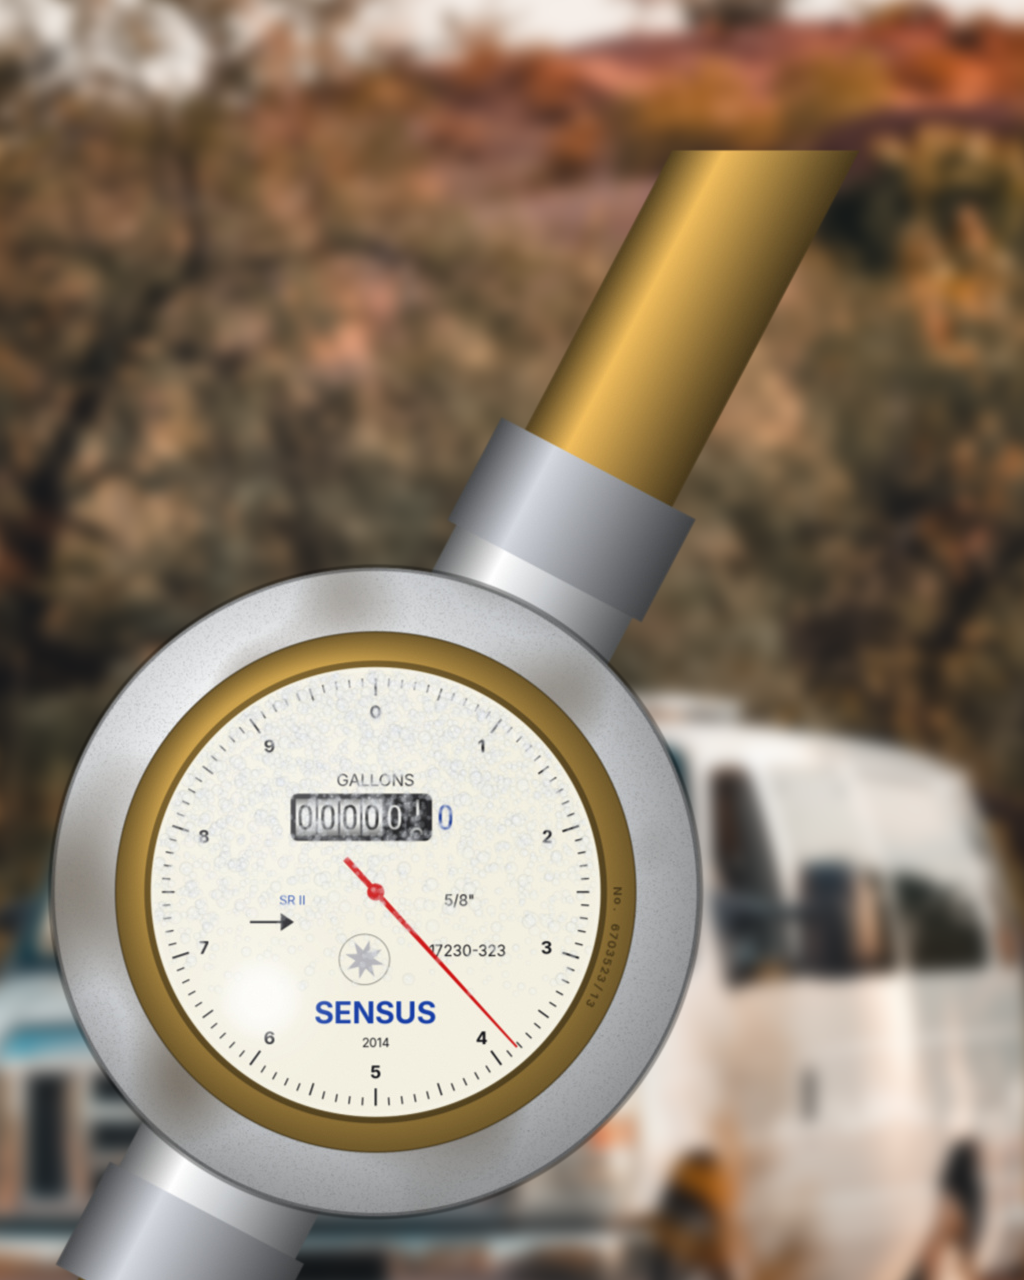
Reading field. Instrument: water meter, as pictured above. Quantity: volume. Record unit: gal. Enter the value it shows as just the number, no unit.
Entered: 13.8
